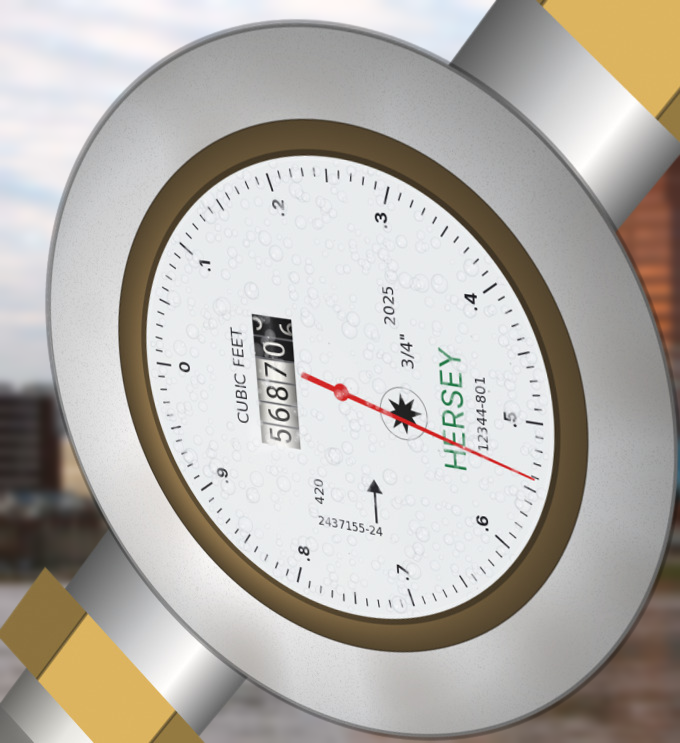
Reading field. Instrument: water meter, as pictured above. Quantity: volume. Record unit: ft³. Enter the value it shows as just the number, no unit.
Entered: 568705.54
